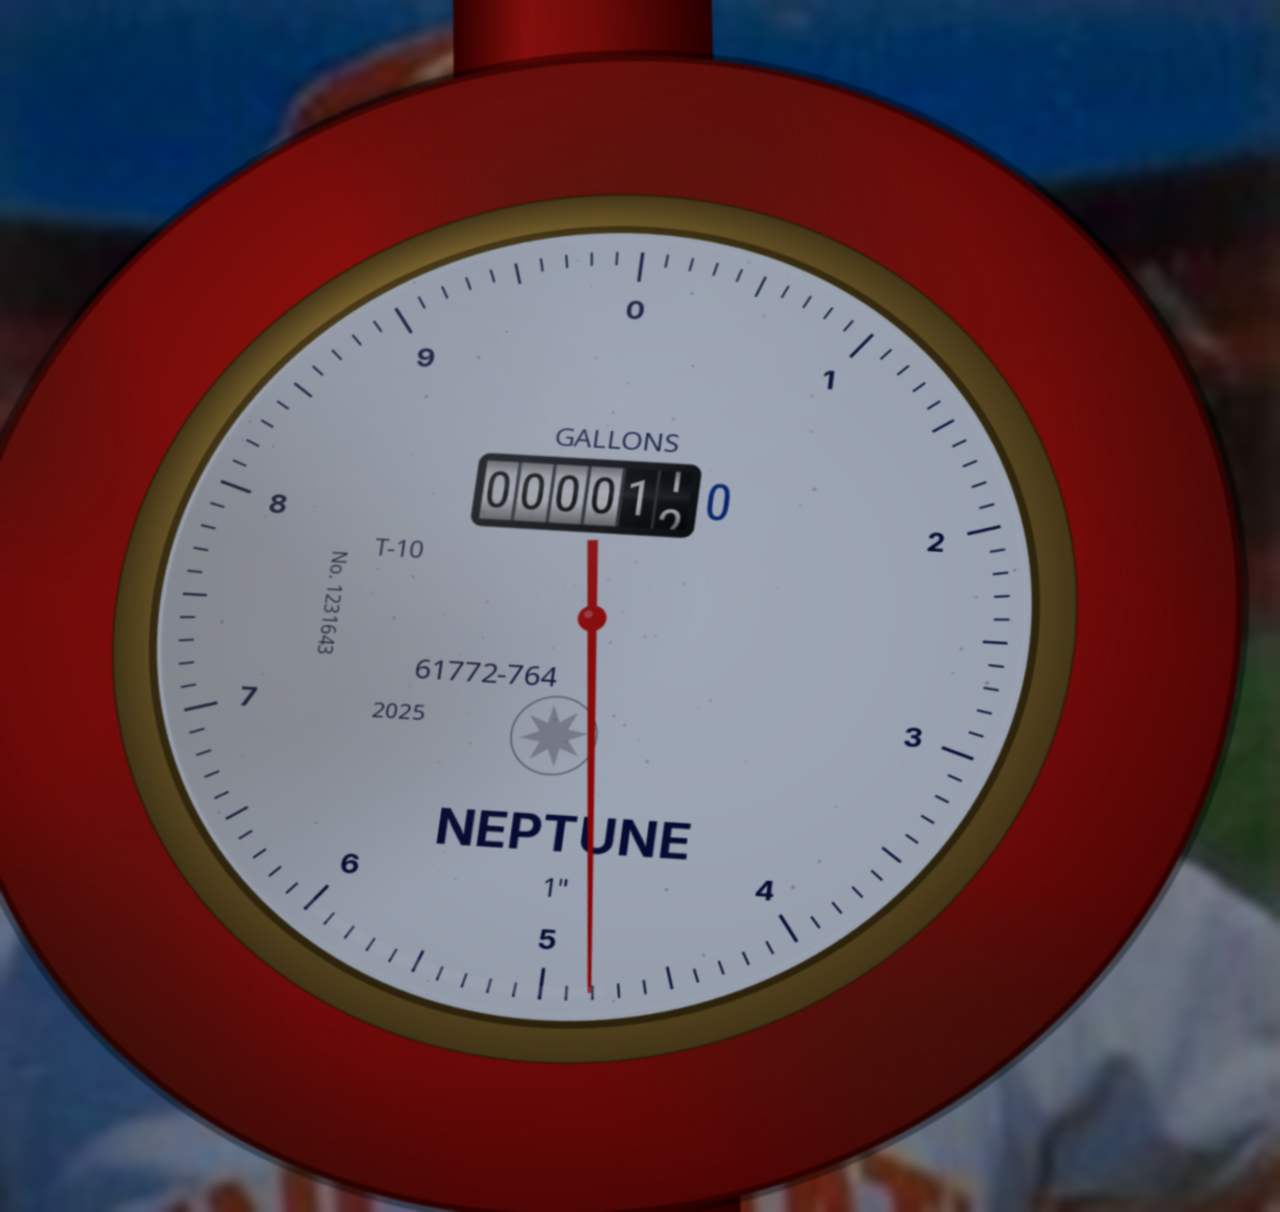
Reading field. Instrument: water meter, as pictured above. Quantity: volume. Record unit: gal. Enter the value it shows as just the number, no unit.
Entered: 114.8
